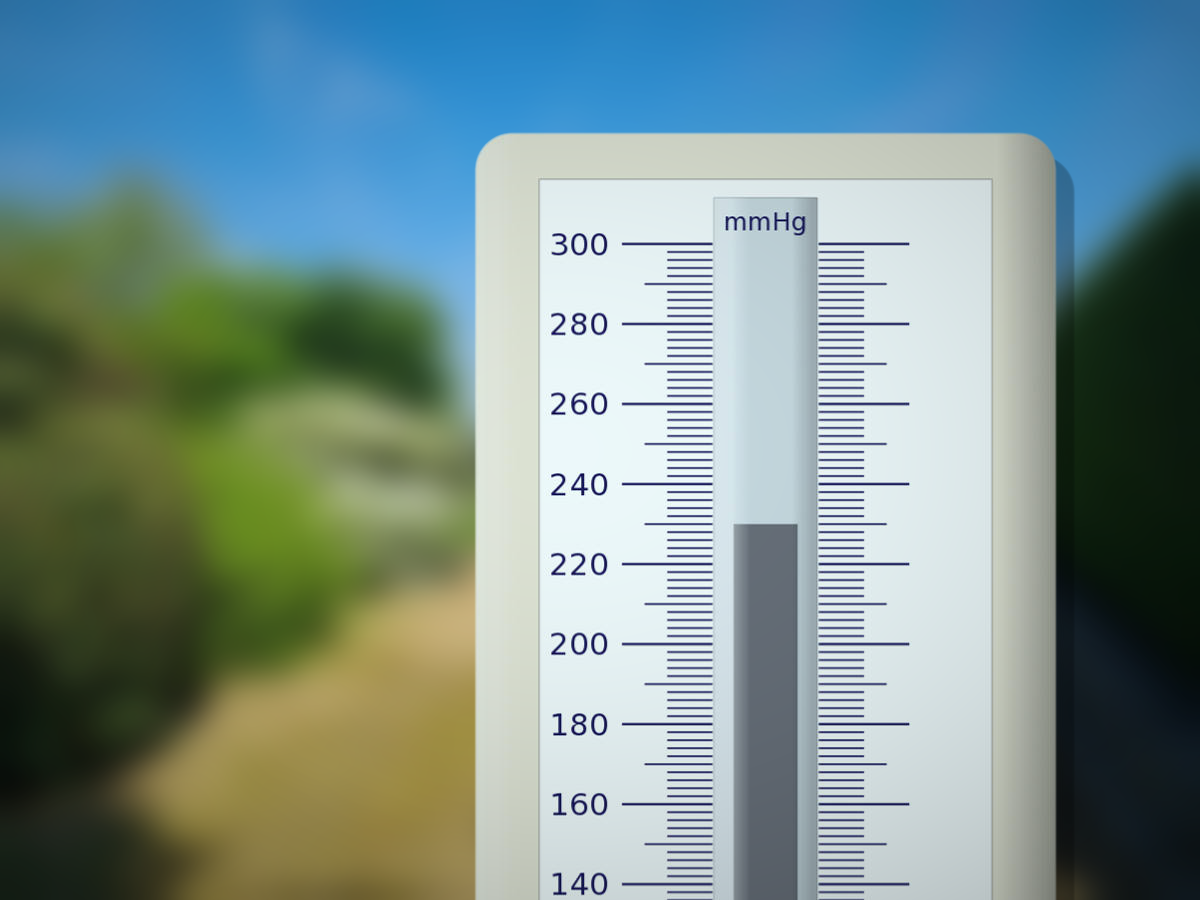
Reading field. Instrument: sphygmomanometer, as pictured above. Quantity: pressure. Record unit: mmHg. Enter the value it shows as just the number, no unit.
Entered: 230
